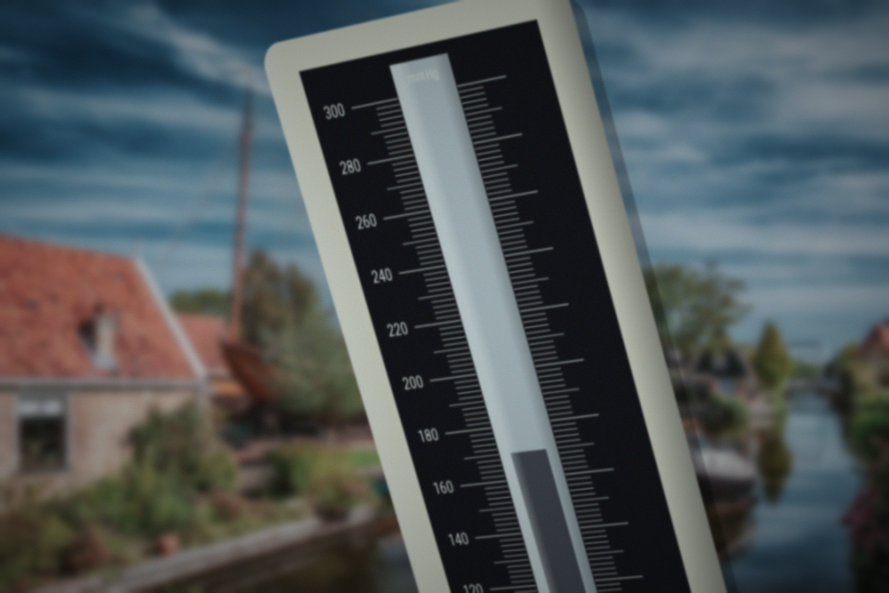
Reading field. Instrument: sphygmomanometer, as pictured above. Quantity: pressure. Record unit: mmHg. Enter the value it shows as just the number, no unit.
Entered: 170
